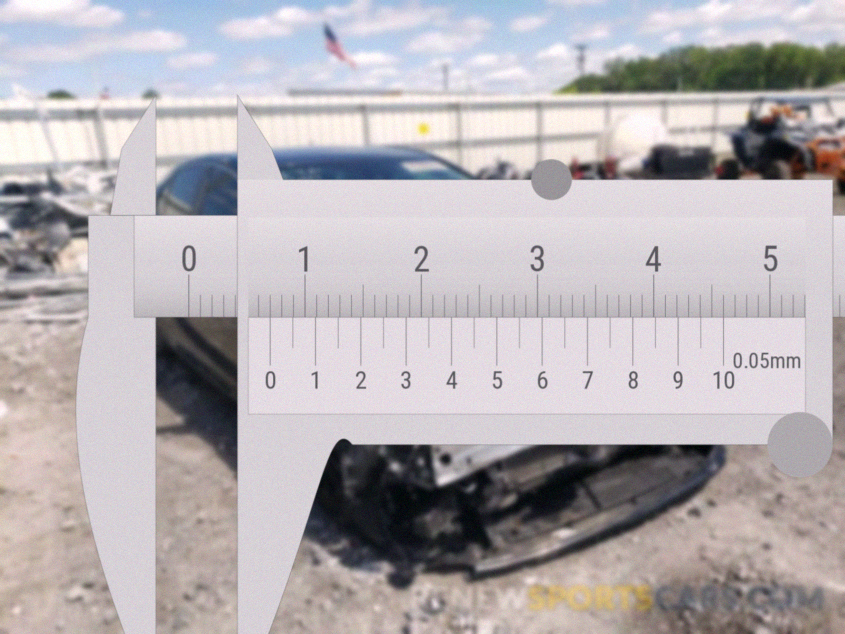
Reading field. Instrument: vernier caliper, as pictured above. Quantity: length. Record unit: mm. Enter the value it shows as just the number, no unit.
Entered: 7.0
